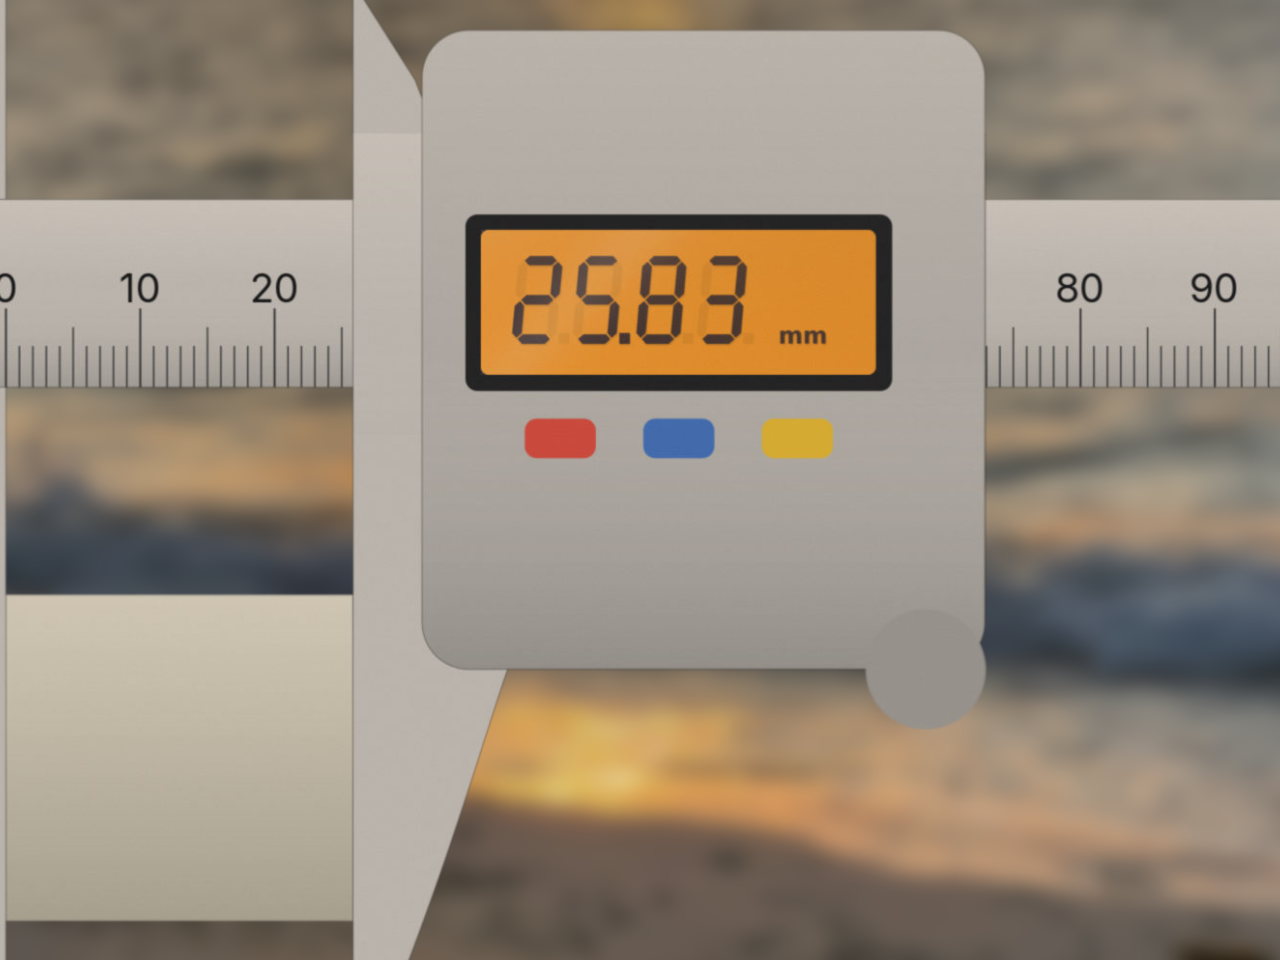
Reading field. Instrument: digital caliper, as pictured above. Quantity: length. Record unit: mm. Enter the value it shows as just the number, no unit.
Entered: 25.83
